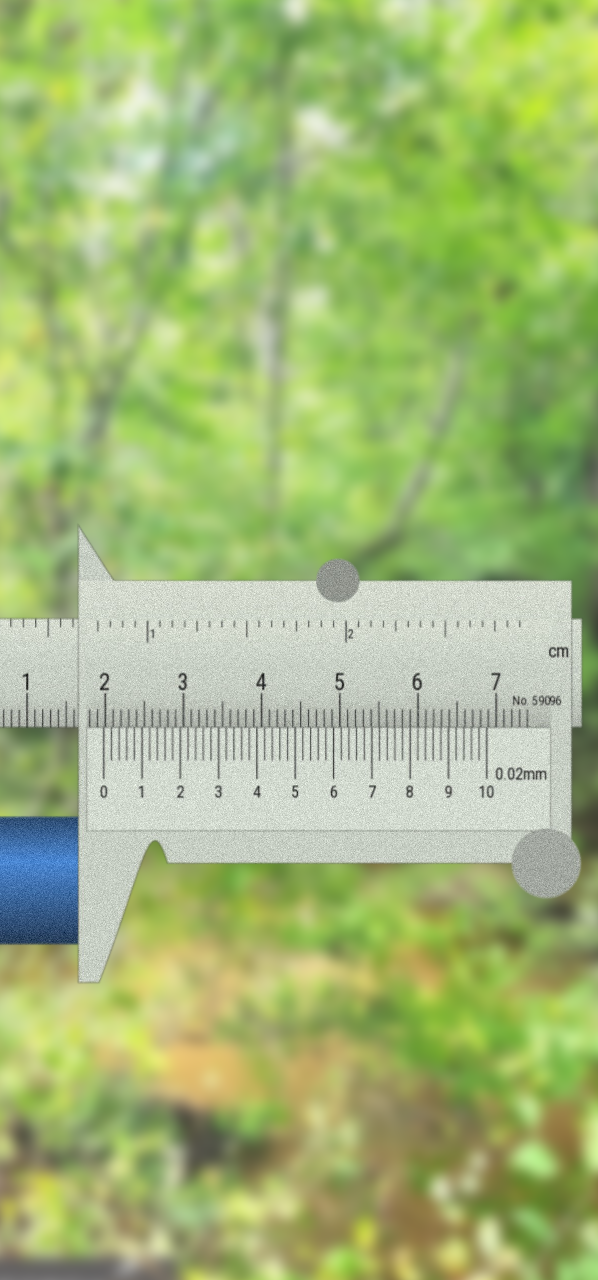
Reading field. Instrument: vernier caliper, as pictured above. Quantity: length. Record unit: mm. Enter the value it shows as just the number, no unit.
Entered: 19.8
